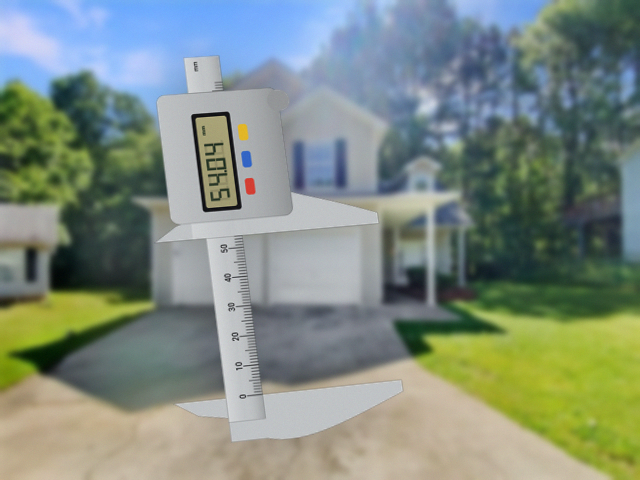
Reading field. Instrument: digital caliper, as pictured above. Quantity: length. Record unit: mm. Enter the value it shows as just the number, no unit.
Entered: 54.04
